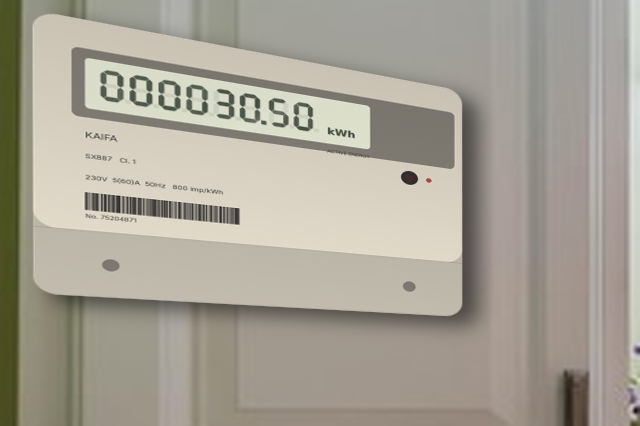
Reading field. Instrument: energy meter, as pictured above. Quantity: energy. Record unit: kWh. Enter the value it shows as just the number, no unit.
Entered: 30.50
